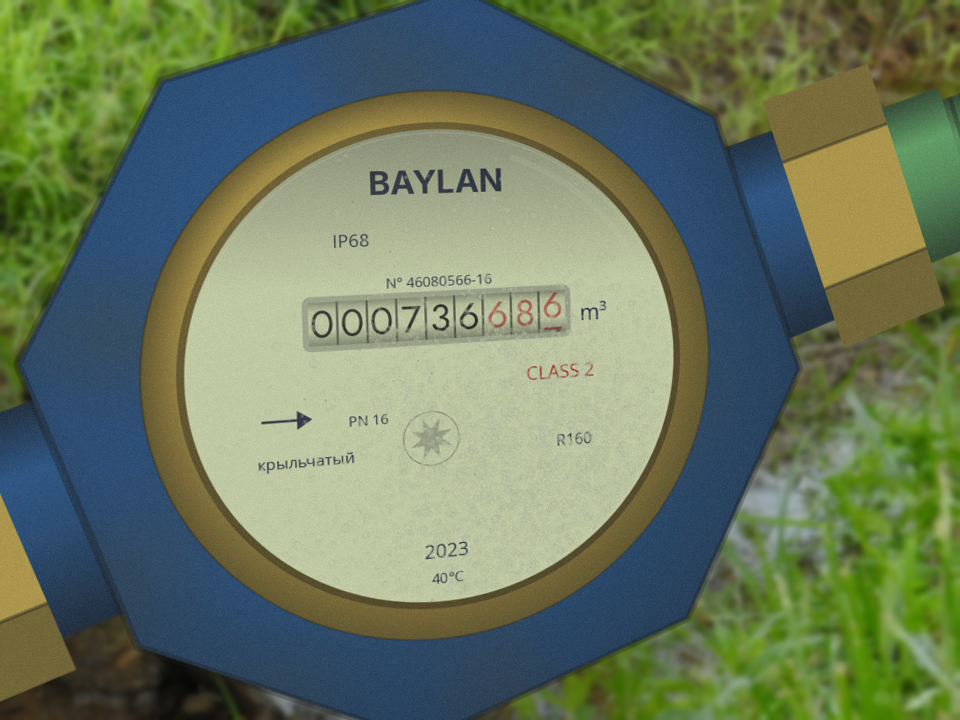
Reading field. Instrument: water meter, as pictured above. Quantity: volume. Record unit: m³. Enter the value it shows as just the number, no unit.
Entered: 736.686
